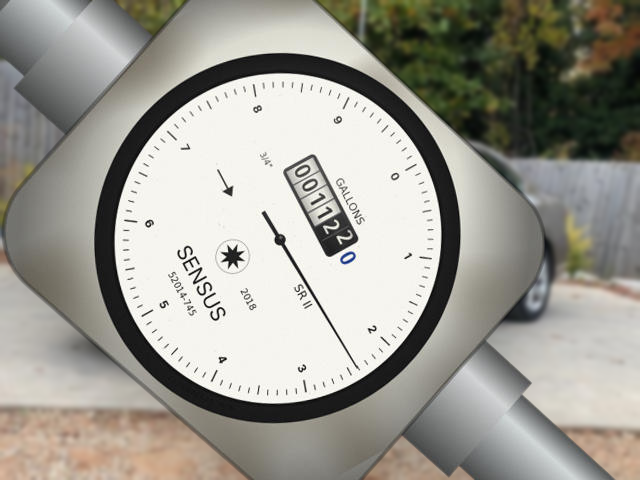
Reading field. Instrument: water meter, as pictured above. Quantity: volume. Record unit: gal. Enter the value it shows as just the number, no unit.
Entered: 11222.4
